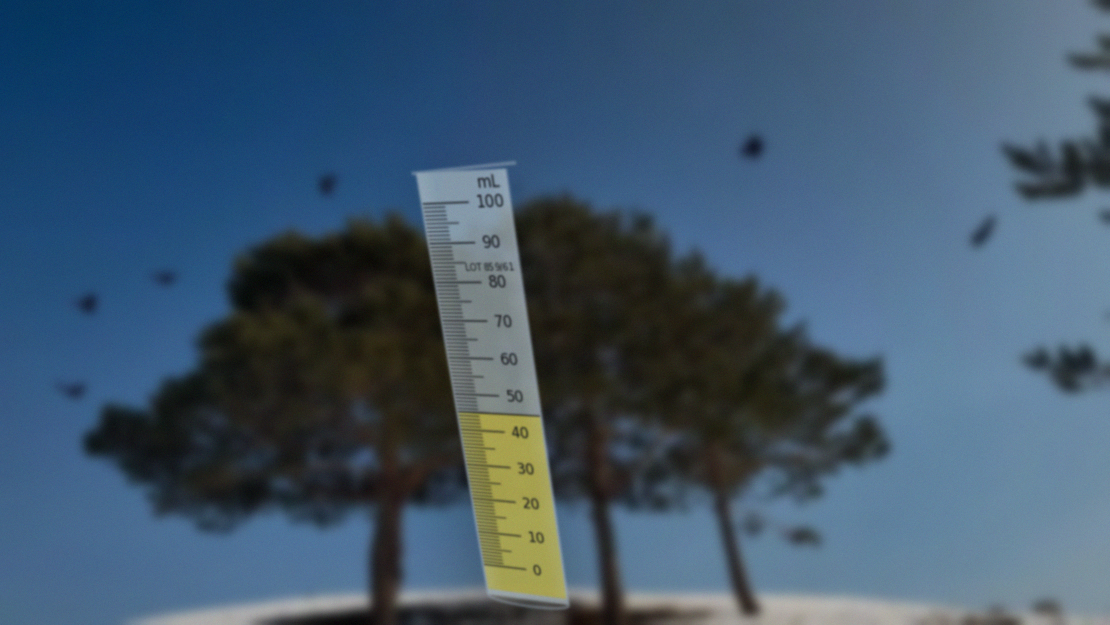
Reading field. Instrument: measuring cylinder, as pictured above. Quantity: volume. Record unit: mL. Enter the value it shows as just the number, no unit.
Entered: 45
